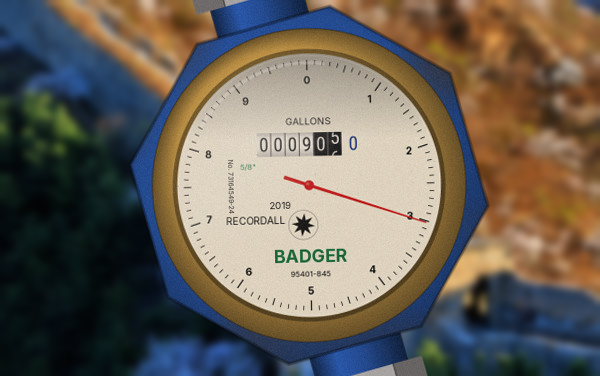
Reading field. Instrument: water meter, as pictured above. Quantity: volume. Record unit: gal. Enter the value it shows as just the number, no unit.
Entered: 9053.0
